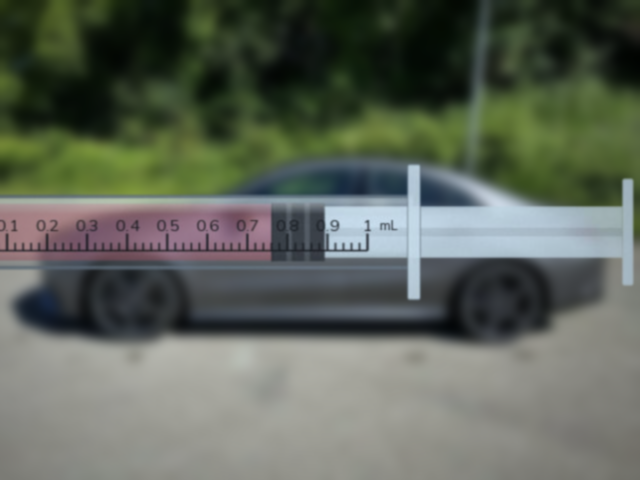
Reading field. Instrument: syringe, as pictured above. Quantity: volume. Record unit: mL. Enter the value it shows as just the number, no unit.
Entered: 0.76
